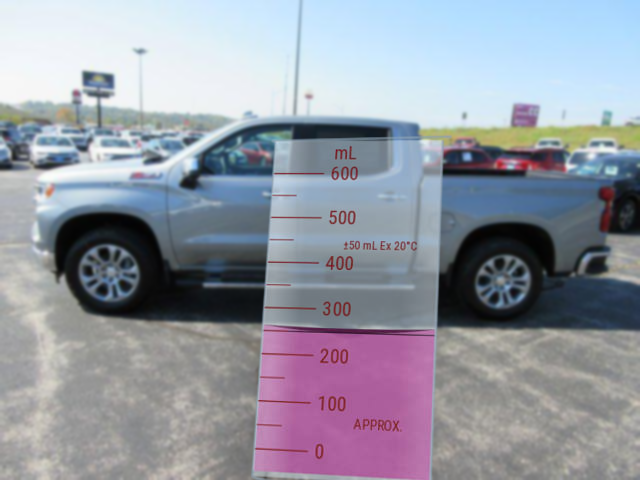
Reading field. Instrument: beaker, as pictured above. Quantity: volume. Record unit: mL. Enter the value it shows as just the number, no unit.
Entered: 250
